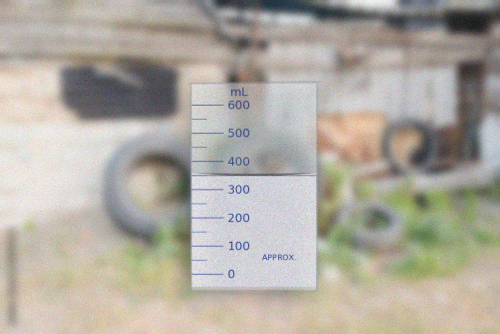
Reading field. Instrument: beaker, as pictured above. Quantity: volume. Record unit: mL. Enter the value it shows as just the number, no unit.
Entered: 350
